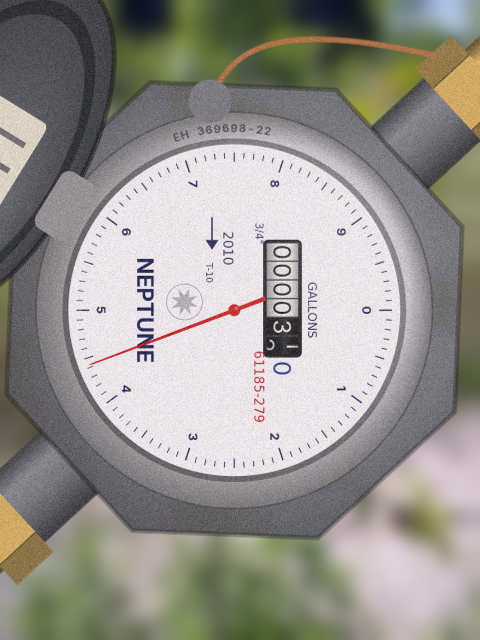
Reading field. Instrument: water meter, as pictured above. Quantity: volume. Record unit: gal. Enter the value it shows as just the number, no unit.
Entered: 314.4
